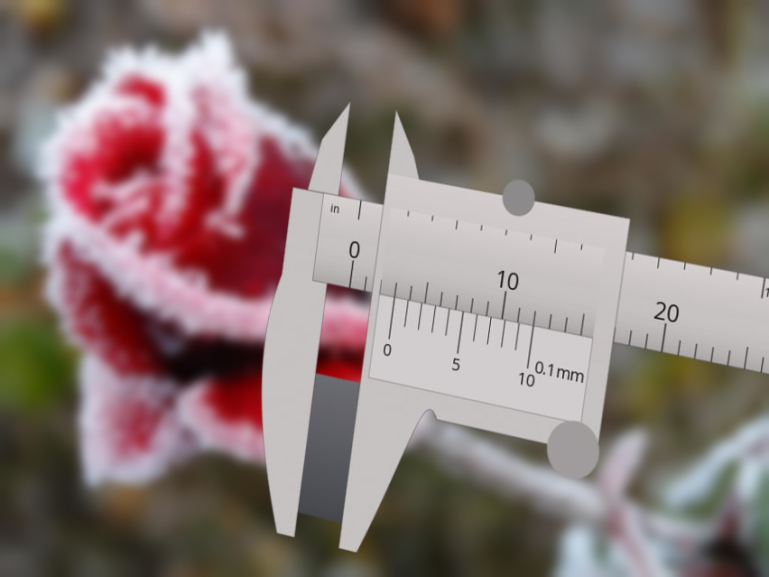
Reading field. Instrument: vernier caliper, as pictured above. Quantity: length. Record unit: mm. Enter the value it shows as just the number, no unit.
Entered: 3.0
